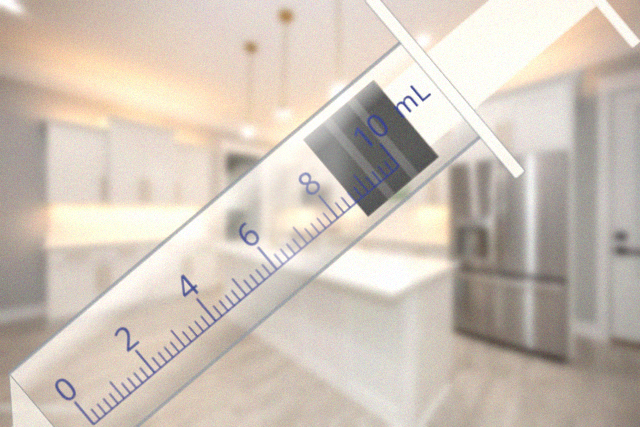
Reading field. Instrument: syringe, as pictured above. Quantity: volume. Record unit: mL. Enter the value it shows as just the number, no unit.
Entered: 8.6
